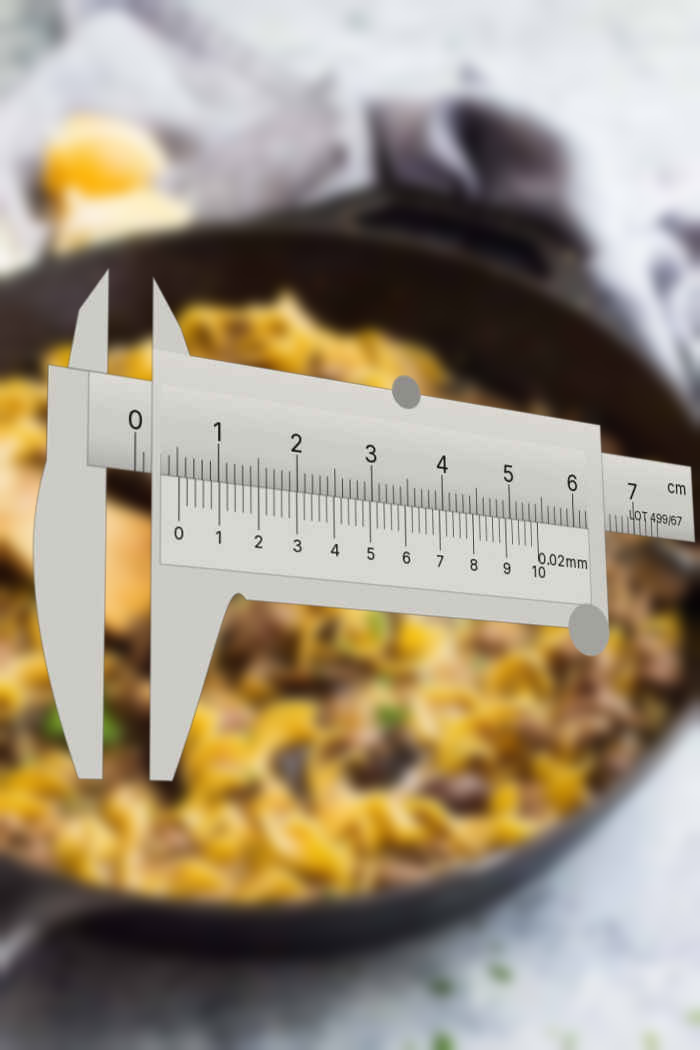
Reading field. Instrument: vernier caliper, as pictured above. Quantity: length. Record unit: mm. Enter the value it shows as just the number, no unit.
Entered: 5.2
